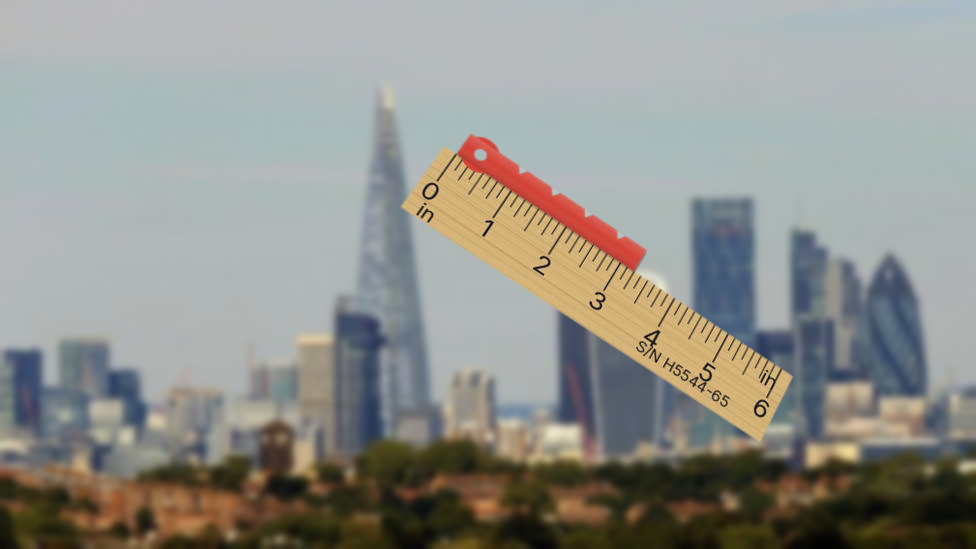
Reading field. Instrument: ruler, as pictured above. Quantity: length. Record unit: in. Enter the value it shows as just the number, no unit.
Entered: 3.25
